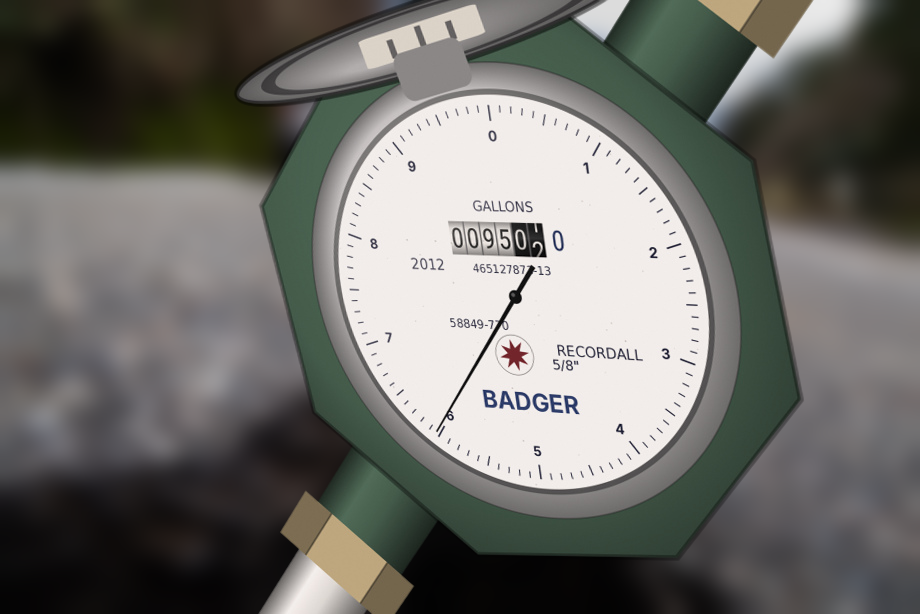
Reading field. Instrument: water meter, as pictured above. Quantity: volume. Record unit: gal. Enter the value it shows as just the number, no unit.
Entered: 95016.0
